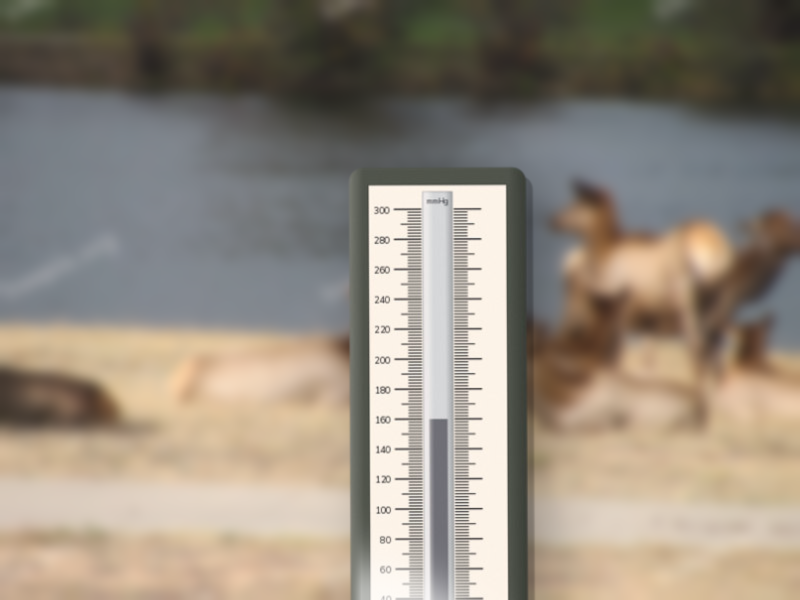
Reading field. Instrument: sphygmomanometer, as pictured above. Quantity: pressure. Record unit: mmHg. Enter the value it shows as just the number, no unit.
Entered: 160
